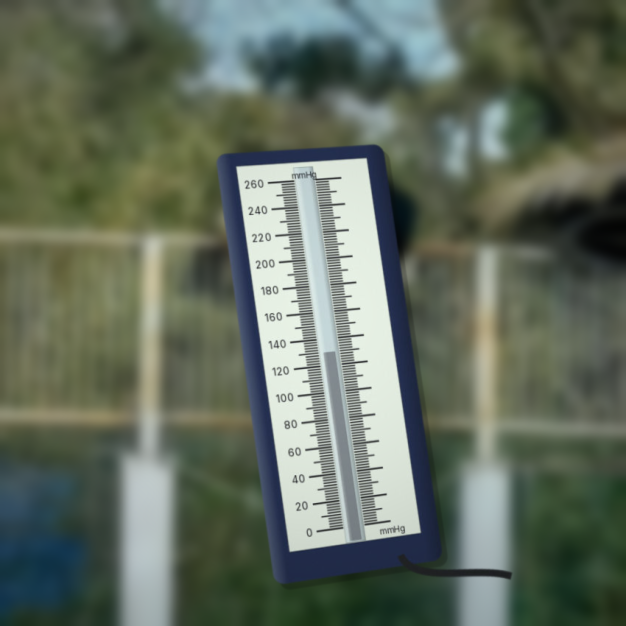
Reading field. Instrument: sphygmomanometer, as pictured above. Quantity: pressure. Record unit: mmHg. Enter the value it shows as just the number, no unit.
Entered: 130
